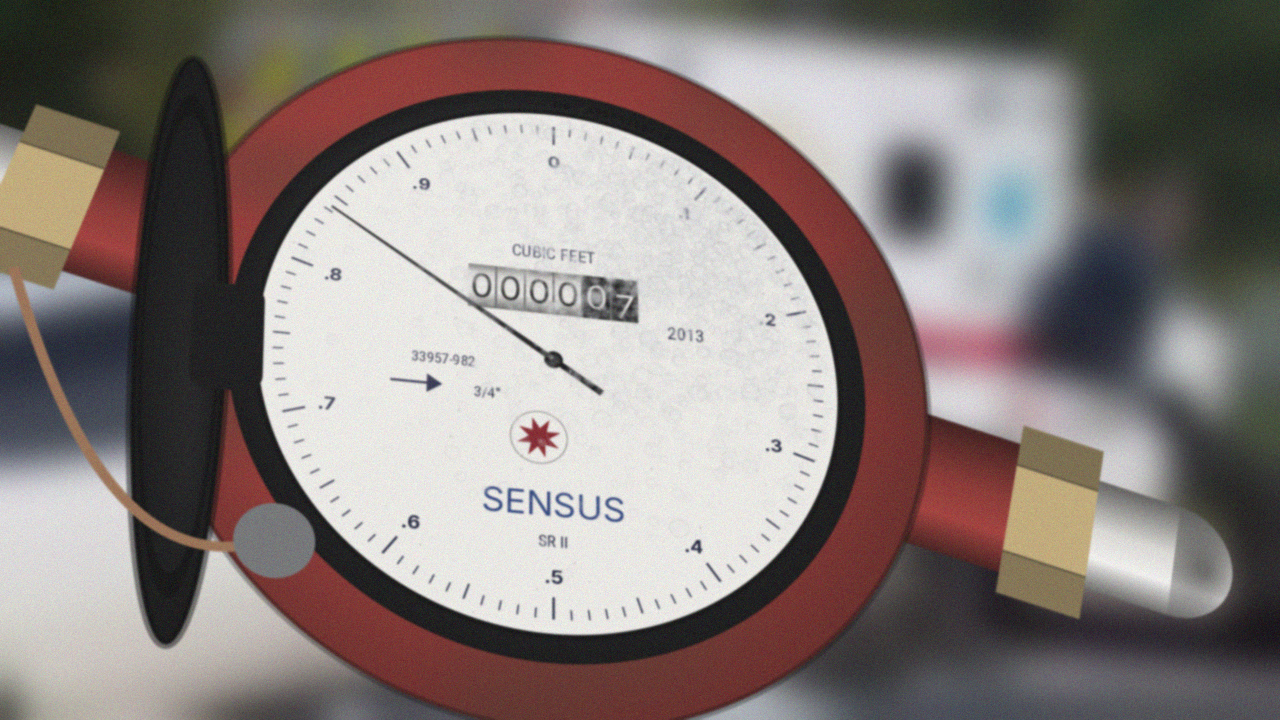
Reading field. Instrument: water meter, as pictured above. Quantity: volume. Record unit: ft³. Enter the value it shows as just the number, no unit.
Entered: 6.84
